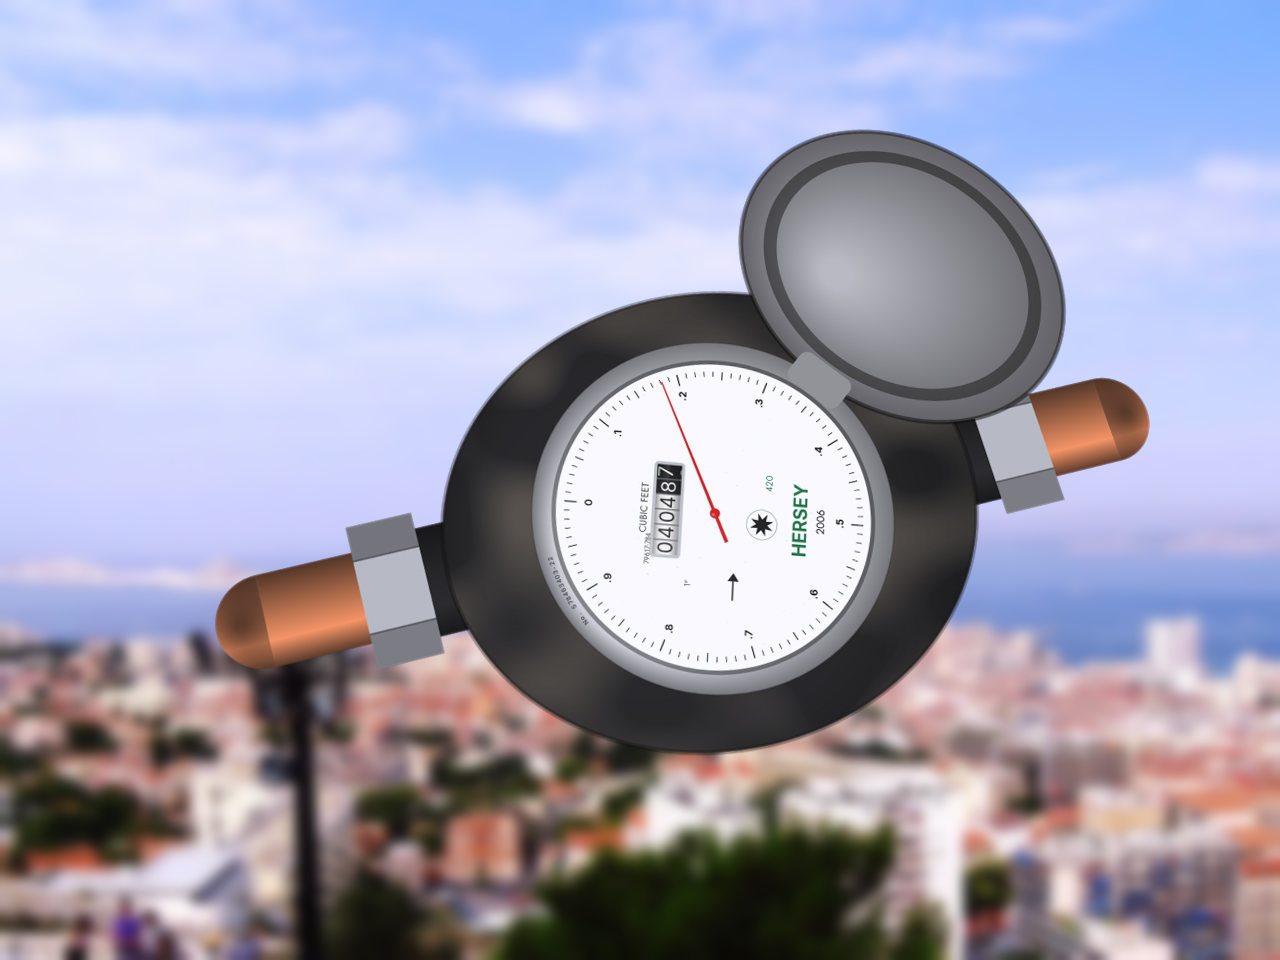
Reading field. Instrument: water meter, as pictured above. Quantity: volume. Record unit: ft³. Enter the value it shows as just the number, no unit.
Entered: 40487.18
